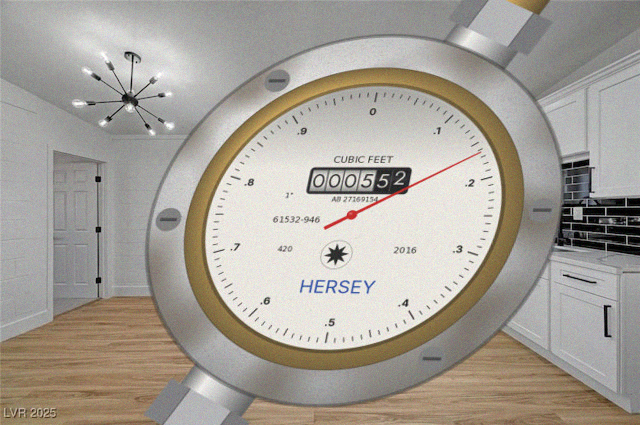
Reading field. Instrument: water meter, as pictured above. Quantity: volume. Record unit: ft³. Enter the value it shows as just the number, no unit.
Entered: 552.16
